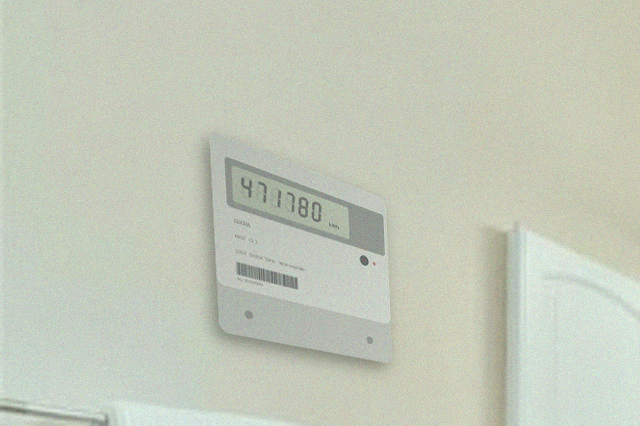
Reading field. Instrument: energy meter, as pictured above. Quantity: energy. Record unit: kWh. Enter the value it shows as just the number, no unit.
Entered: 471780
